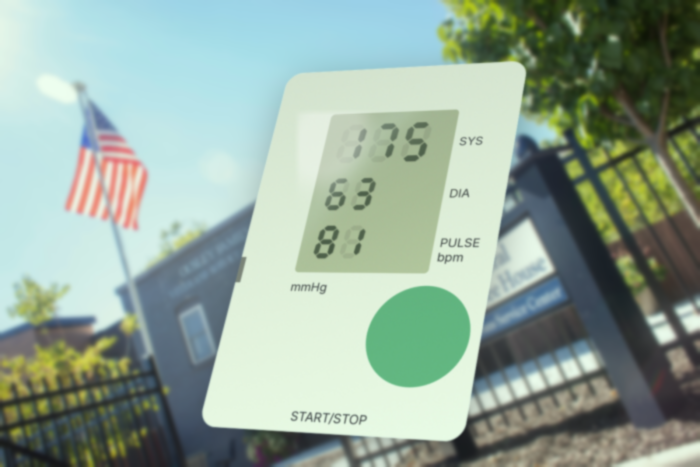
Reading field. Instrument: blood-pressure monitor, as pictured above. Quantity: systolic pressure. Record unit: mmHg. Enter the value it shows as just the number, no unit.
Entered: 175
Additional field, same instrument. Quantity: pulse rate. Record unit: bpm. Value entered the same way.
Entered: 81
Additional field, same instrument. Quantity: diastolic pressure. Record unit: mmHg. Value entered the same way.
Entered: 63
